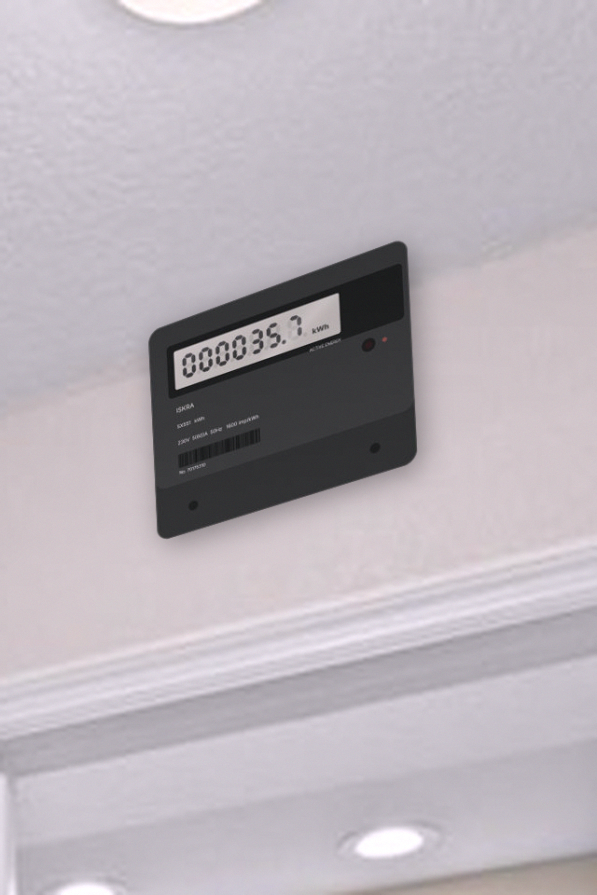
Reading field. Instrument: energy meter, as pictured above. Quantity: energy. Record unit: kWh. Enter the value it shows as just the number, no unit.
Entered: 35.7
